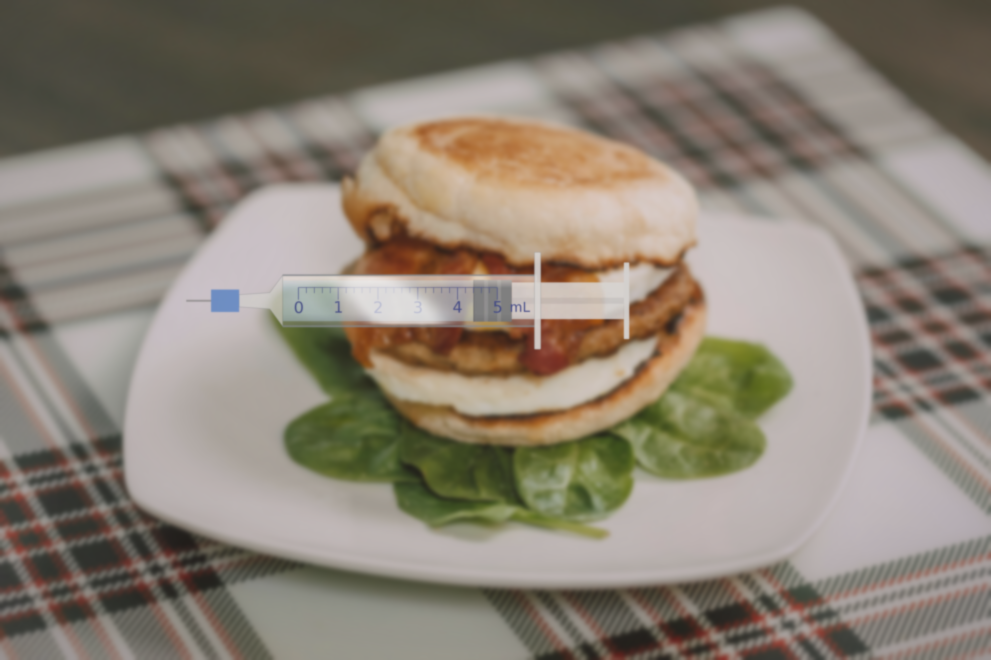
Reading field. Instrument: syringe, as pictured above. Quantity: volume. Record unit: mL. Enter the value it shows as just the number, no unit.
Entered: 4.4
